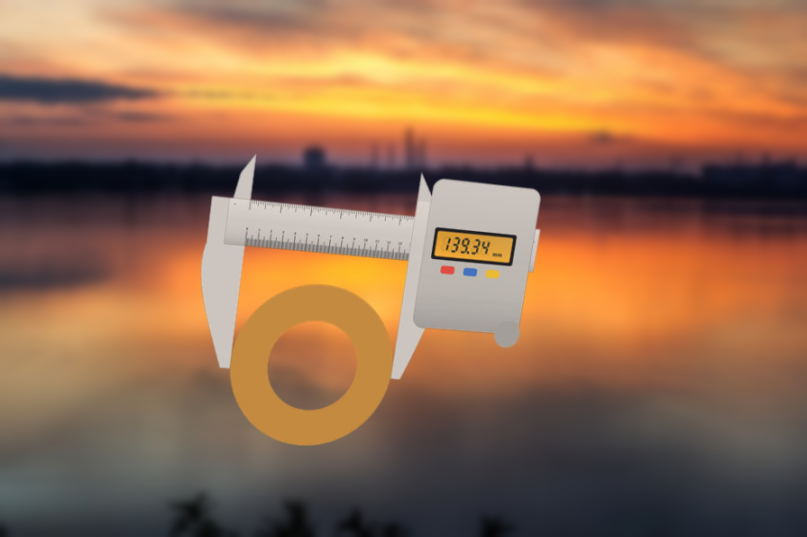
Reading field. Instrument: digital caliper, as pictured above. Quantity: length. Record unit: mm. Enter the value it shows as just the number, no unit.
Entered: 139.34
